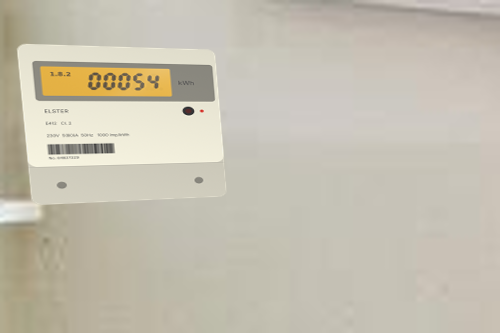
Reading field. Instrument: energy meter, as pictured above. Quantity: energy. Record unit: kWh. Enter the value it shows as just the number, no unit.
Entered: 54
